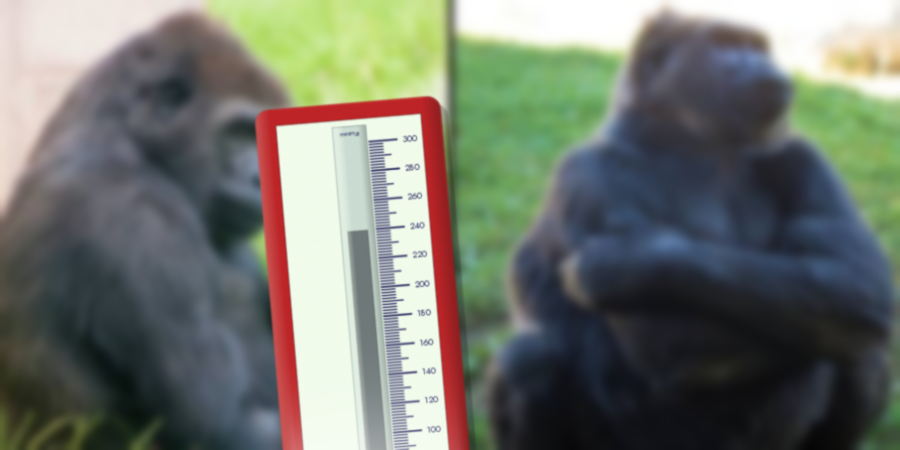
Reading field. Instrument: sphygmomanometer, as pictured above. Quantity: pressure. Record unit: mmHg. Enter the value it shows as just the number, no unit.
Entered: 240
